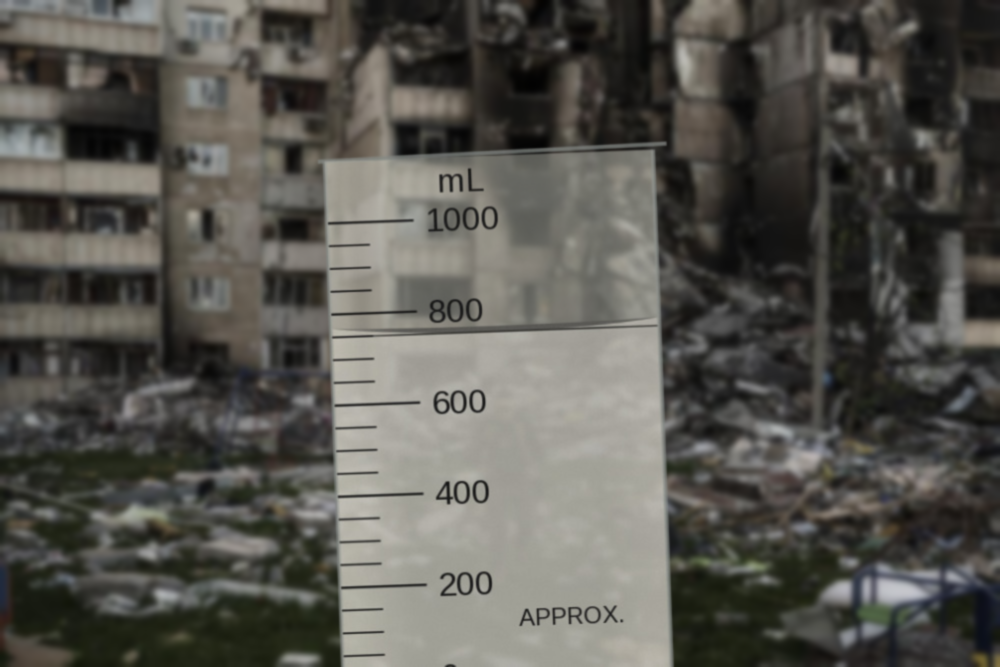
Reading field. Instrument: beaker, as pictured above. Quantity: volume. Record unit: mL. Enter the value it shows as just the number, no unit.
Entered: 750
